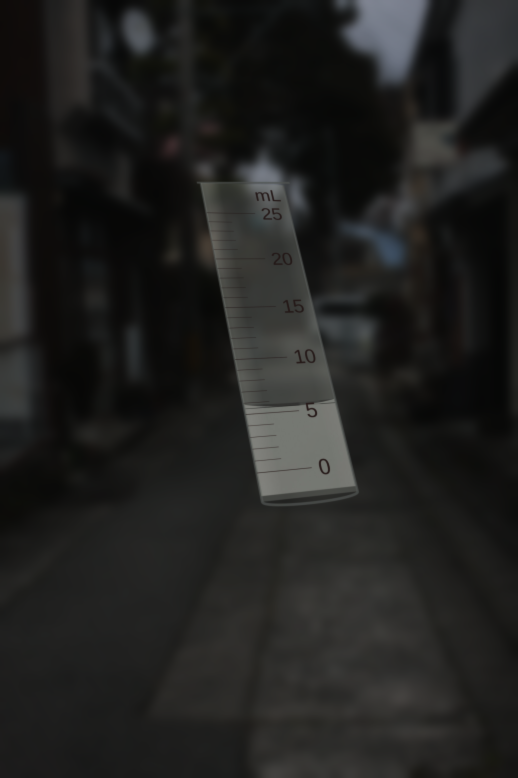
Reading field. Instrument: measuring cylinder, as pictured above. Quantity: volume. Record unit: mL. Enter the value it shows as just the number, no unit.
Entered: 5.5
